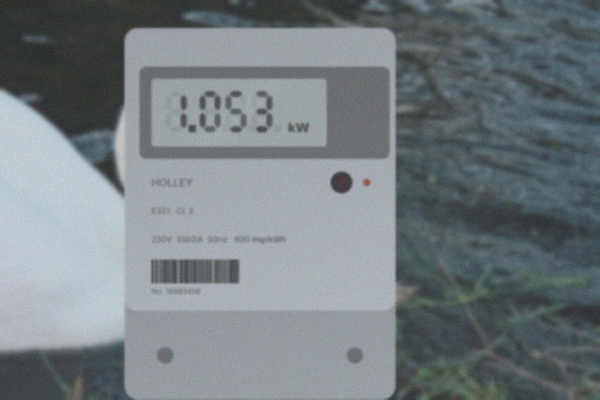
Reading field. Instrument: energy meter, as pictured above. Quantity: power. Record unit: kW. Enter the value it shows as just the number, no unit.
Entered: 1.053
